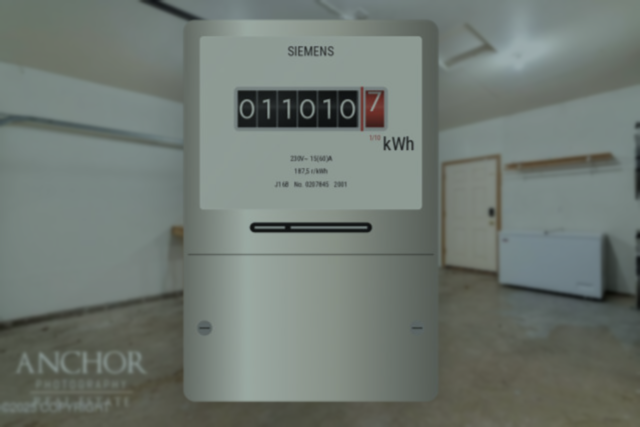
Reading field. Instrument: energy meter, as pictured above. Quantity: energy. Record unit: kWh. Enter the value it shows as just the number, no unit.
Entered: 11010.7
